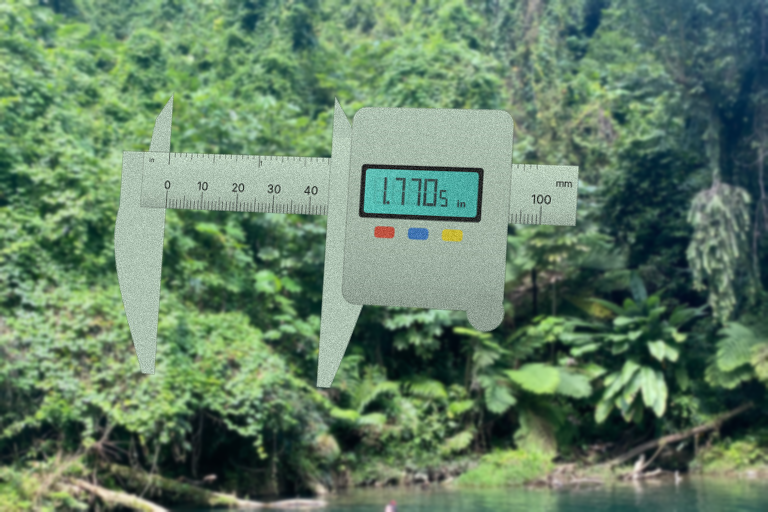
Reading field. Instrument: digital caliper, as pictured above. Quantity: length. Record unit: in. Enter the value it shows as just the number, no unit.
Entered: 1.7705
